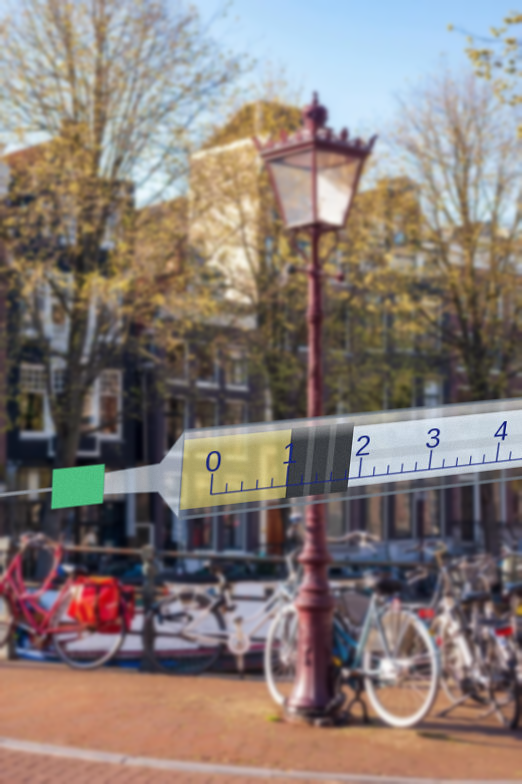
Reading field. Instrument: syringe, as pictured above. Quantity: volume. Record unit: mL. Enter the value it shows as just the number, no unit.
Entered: 1
